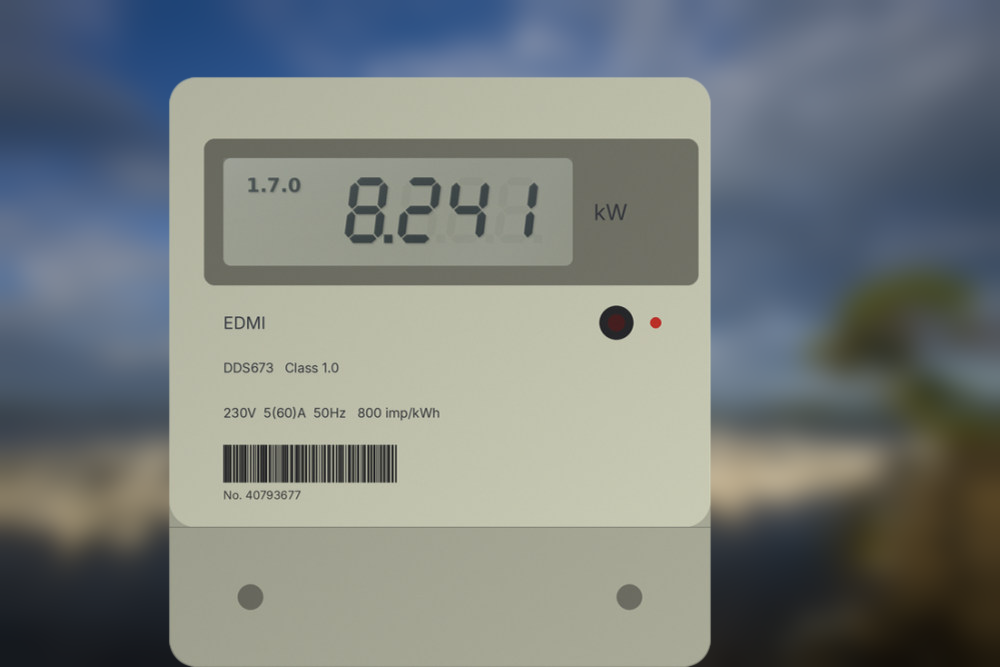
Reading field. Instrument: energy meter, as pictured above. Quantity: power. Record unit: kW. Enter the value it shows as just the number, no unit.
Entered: 8.241
